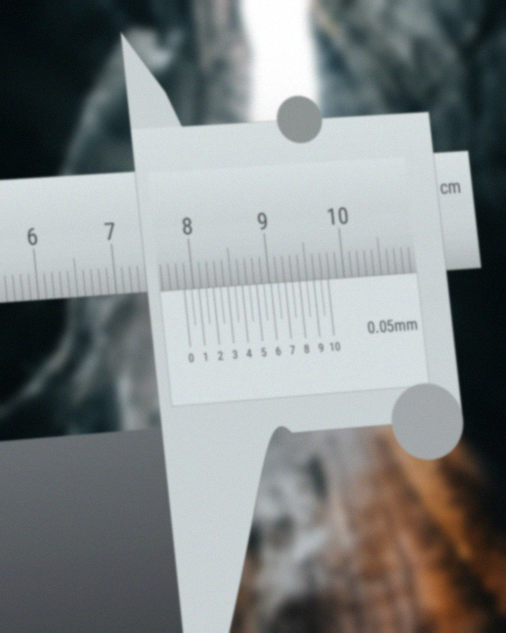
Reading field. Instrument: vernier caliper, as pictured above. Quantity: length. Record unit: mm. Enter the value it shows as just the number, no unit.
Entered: 78.8
